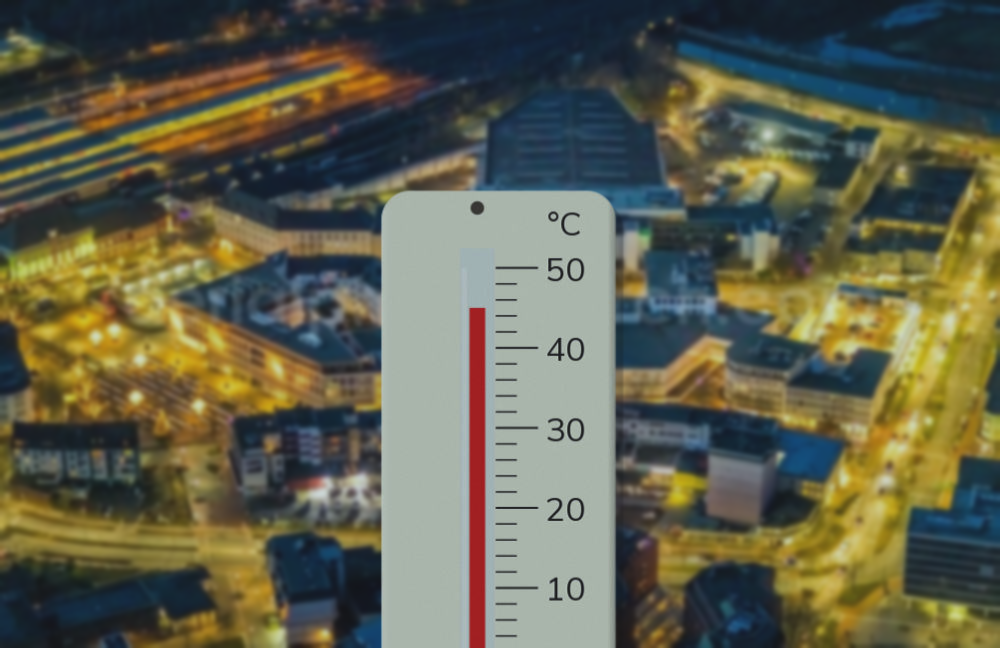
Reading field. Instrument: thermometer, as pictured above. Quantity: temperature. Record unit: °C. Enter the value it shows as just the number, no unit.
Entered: 45
